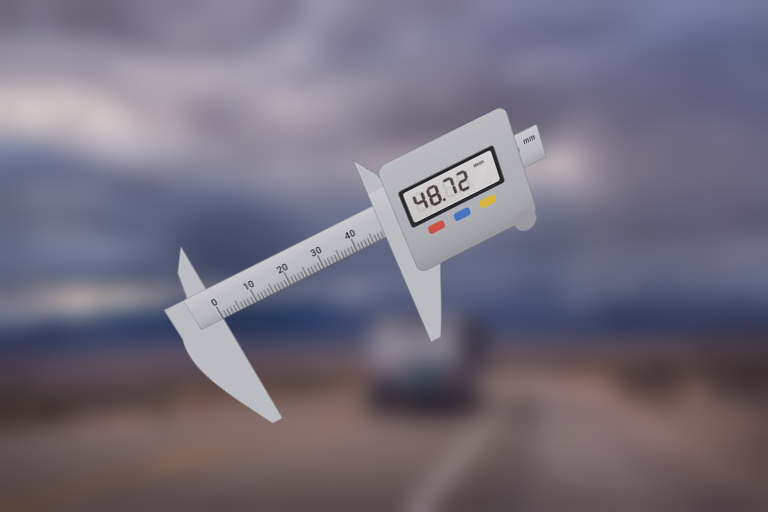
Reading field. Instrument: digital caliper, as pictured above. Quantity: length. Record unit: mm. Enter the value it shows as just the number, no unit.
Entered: 48.72
